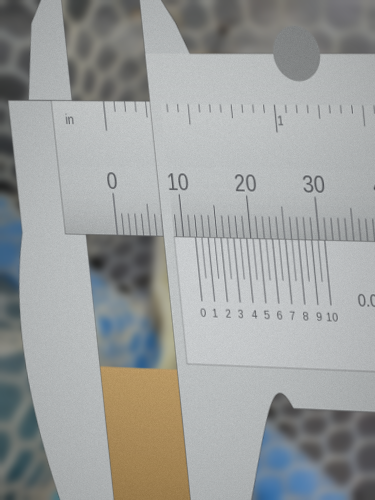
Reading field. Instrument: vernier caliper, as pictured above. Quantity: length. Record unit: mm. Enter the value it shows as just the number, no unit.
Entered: 11.8
